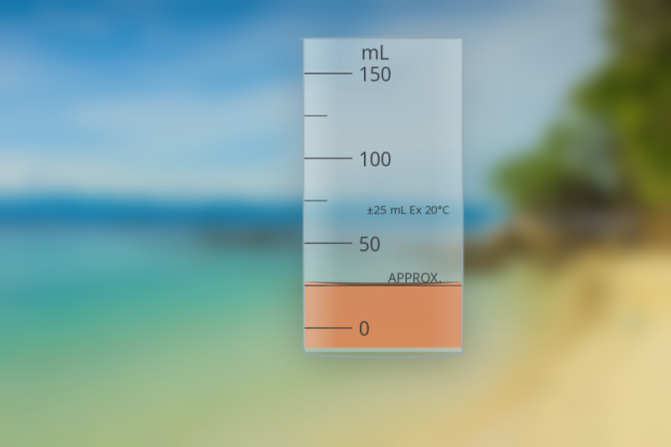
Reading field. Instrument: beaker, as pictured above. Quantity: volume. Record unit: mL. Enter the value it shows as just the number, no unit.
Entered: 25
